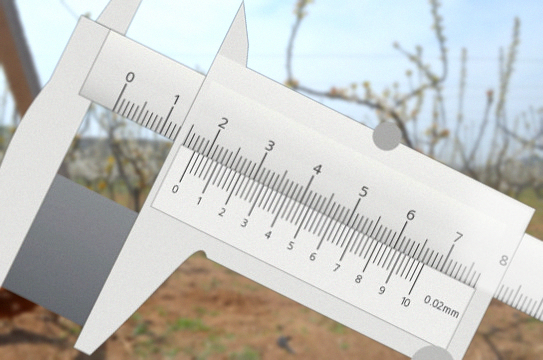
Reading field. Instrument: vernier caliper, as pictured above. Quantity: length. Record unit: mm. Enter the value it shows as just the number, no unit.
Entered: 17.5
